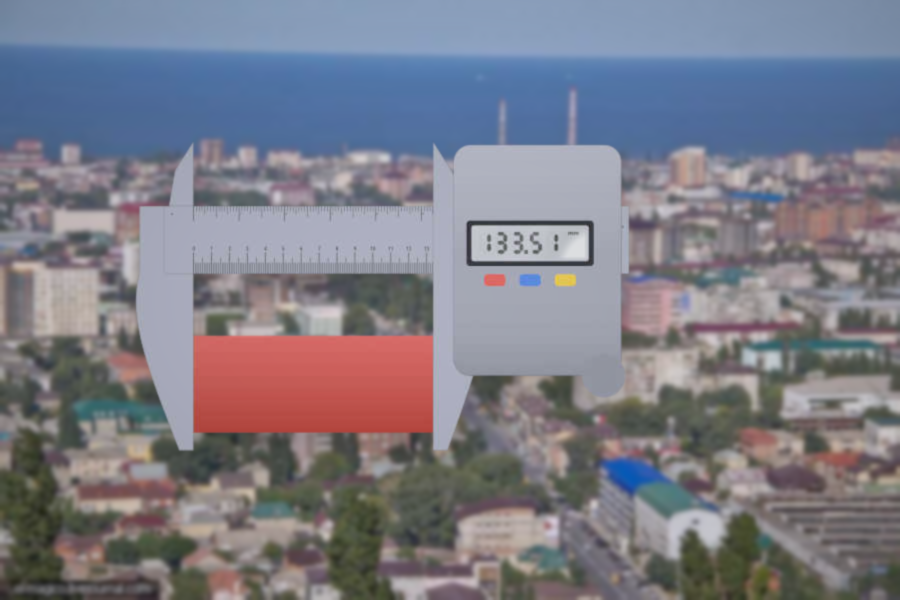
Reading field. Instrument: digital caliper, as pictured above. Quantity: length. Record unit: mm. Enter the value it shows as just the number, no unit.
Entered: 133.51
